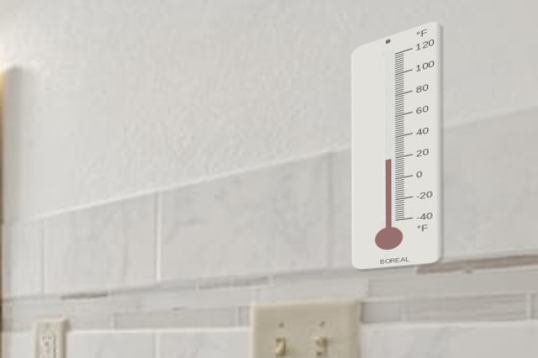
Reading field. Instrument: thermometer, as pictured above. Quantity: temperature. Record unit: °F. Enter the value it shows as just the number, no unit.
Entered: 20
